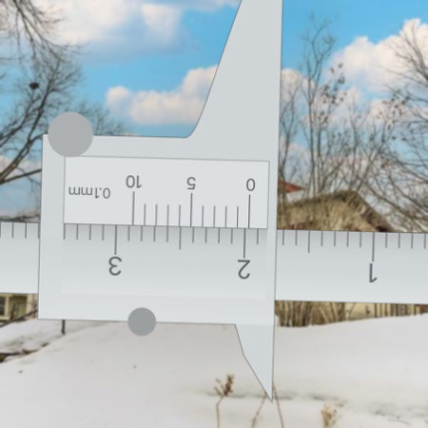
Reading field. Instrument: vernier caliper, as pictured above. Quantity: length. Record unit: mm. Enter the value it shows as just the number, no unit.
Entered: 19.7
